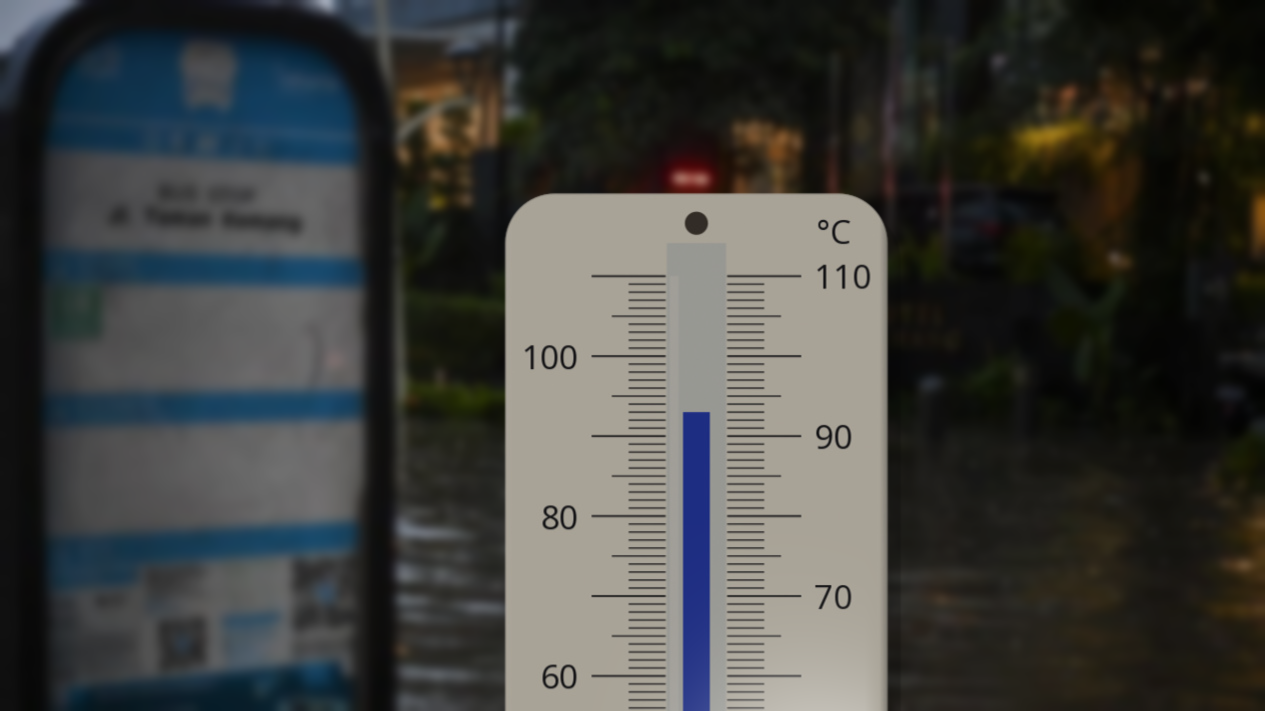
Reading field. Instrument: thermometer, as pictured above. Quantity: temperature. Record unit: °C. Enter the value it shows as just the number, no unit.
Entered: 93
